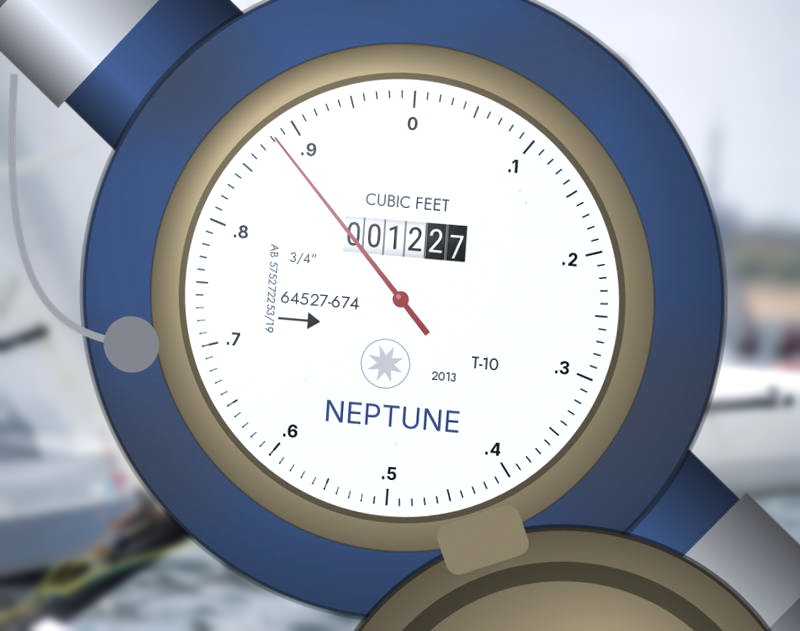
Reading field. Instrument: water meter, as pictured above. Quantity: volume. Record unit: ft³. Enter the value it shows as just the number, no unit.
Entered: 1226.88
